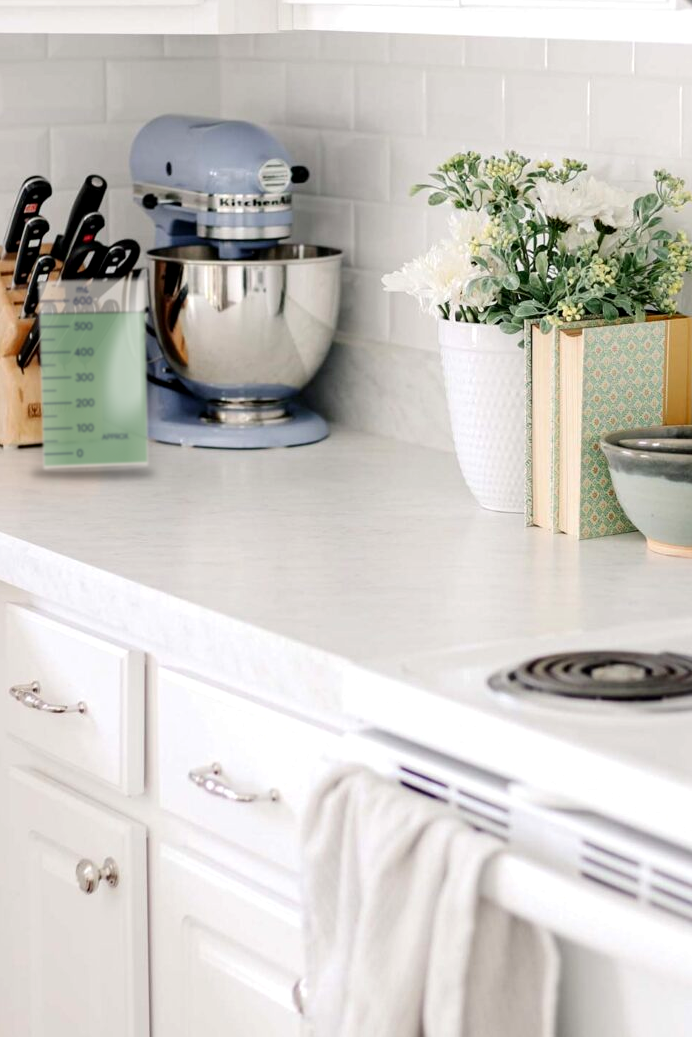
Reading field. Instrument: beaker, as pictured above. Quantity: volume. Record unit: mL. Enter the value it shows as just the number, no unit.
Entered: 550
